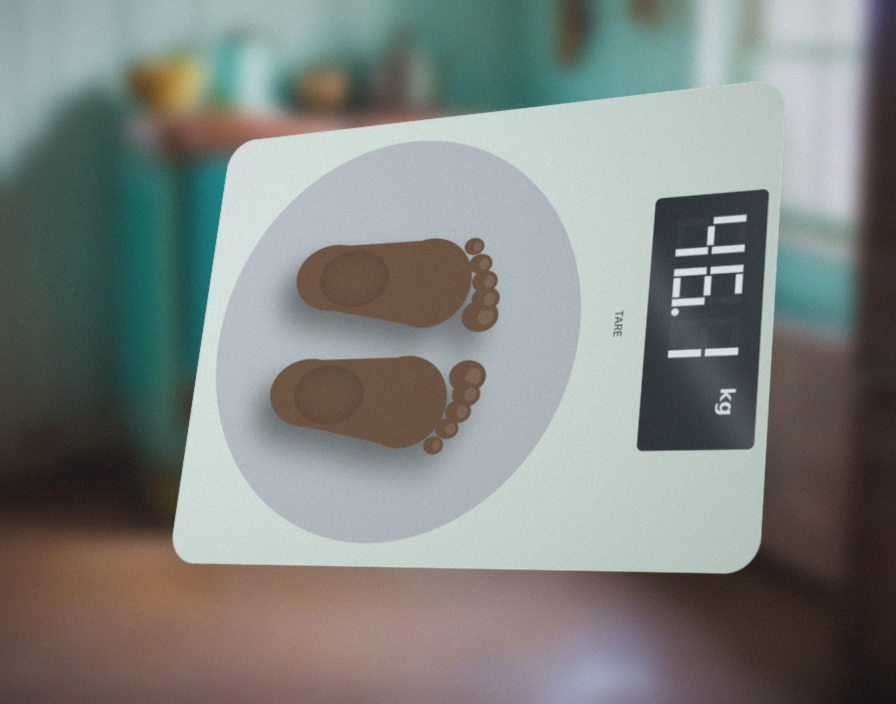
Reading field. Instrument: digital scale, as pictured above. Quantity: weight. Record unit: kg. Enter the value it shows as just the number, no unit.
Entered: 46.1
